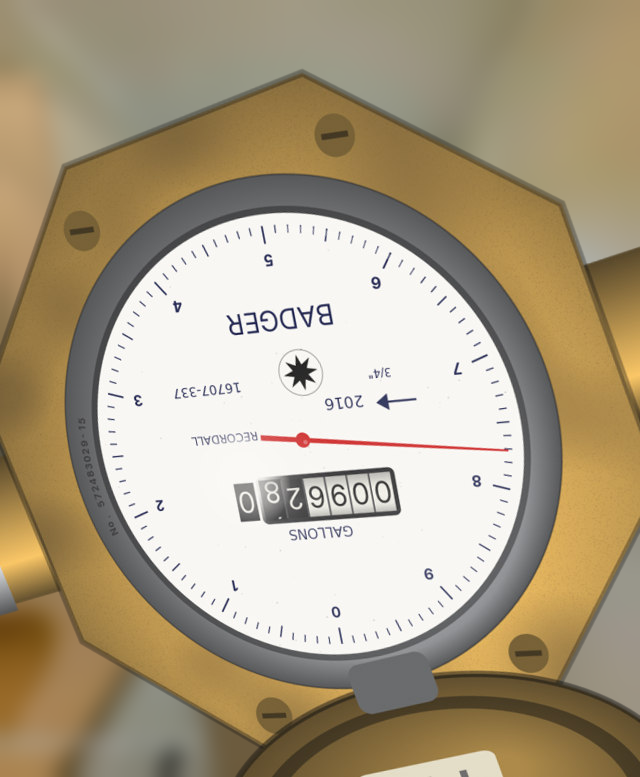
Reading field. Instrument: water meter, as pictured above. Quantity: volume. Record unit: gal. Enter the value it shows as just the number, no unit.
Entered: 96277.7
